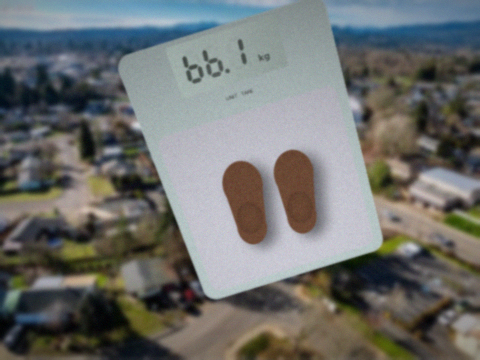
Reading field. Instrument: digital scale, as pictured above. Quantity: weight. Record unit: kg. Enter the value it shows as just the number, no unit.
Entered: 66.1
